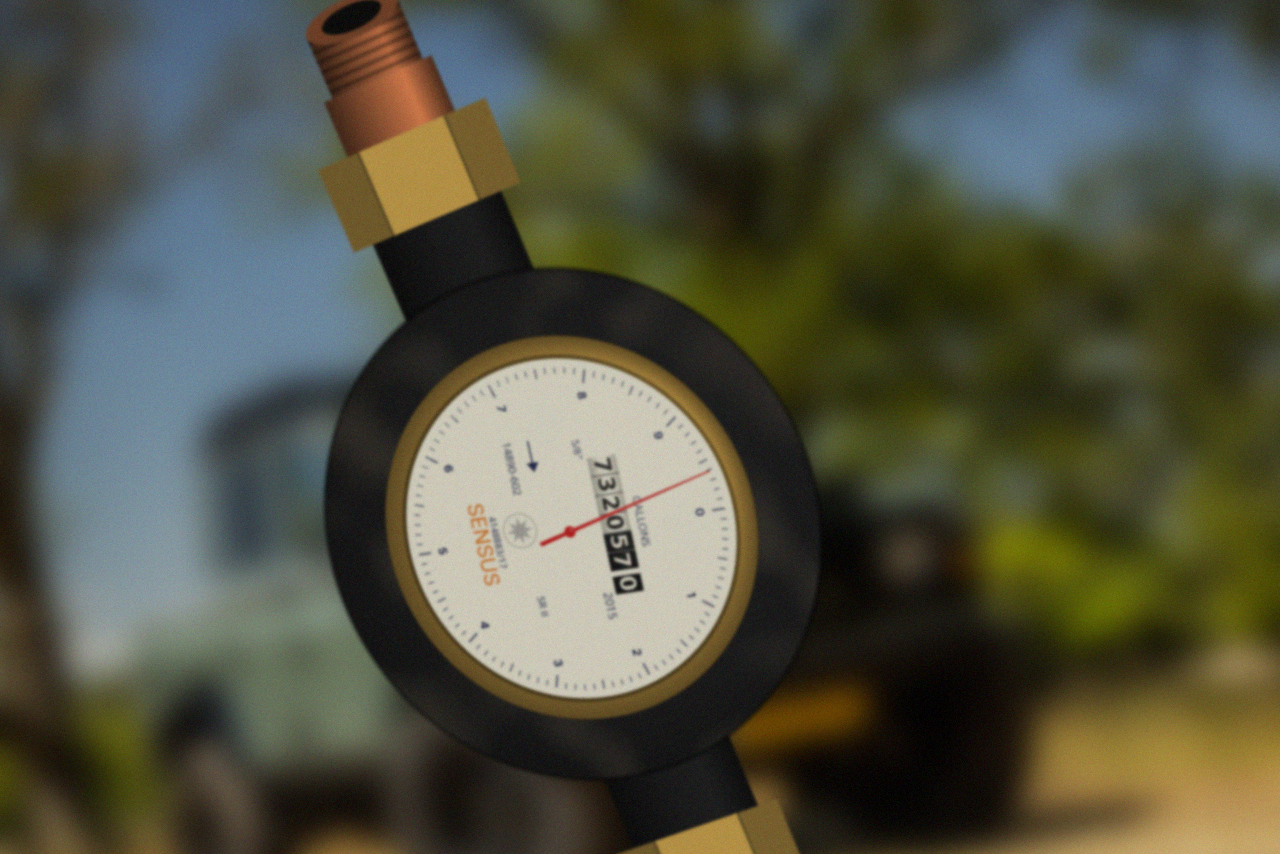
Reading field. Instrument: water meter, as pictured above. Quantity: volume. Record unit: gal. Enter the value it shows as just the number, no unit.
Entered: 7320569.6
